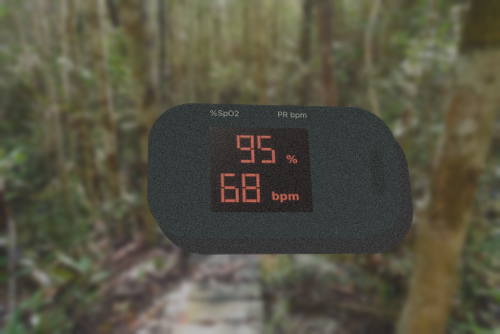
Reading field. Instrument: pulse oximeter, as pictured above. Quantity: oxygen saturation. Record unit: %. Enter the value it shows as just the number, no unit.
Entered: 95
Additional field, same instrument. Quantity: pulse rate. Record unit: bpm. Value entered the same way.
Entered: 68
